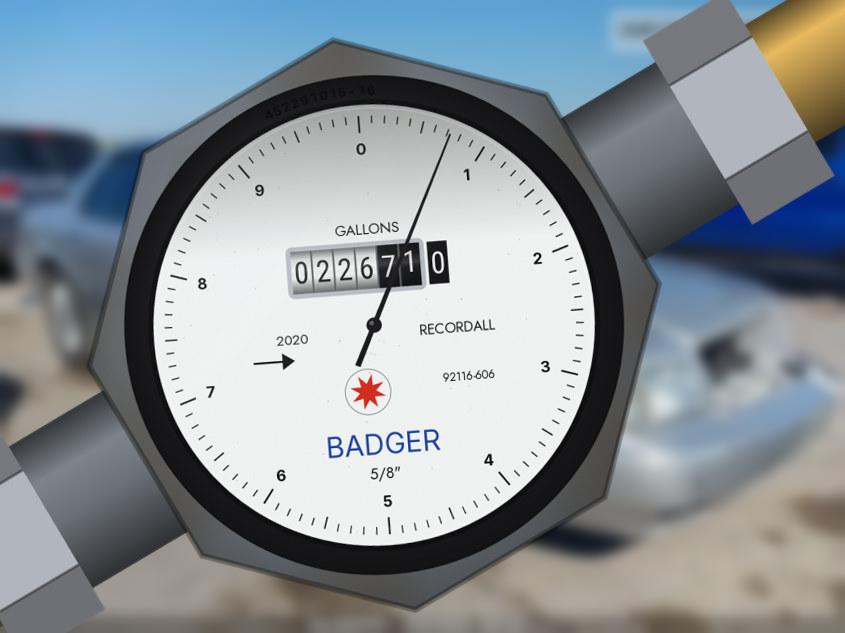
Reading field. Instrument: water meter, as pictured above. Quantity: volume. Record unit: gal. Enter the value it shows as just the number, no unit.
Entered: 226710.7
